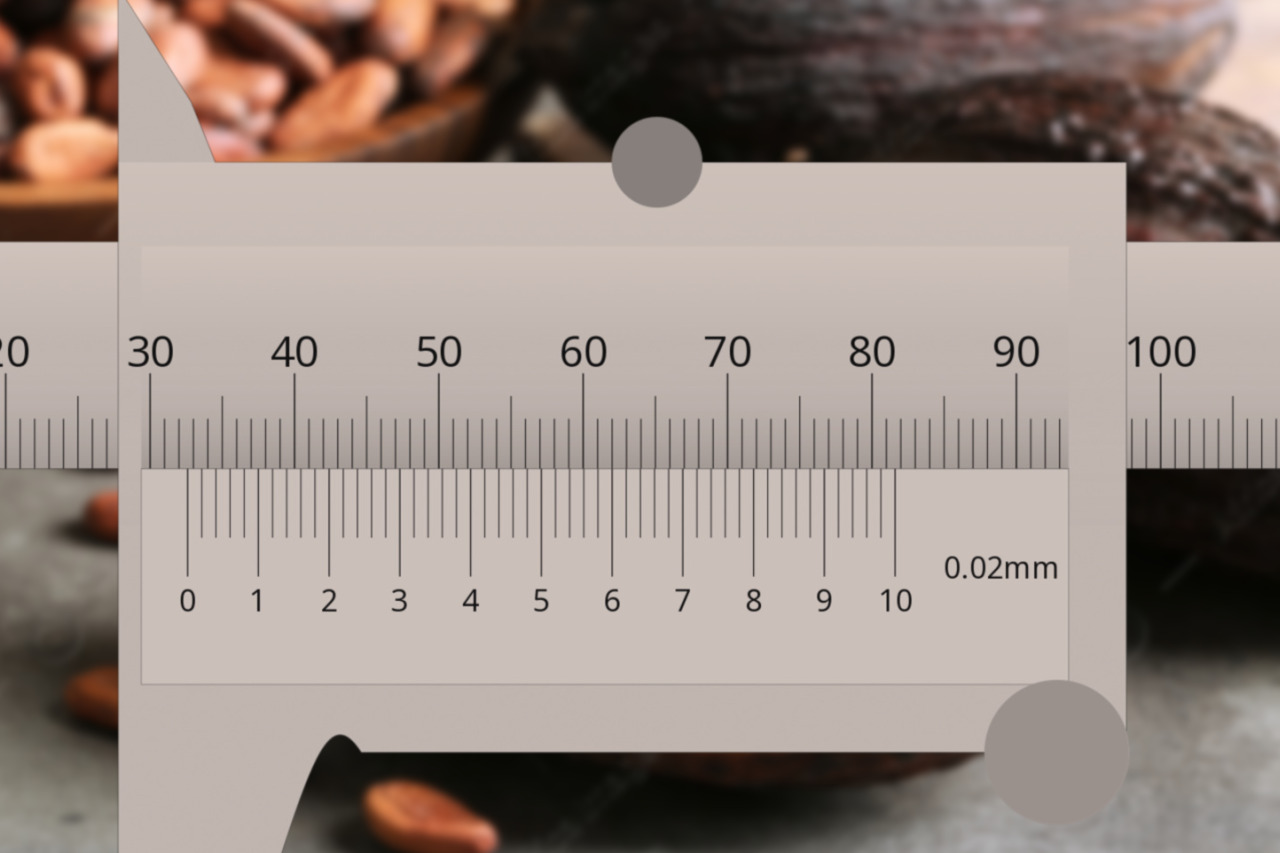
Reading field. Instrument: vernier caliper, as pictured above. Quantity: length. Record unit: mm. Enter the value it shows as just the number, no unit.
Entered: 32.6
